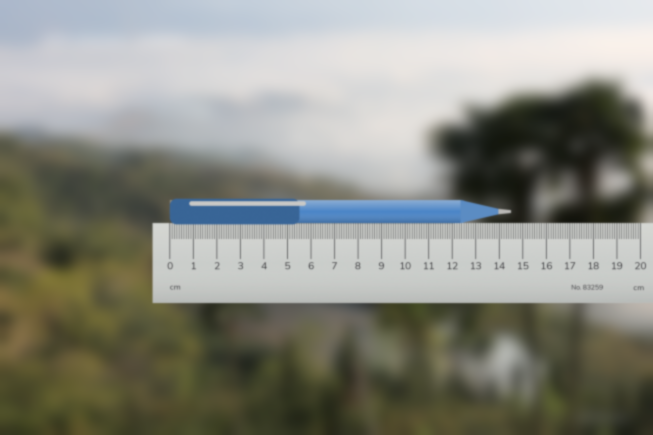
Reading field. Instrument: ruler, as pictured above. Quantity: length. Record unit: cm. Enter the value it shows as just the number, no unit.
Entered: 14.5
